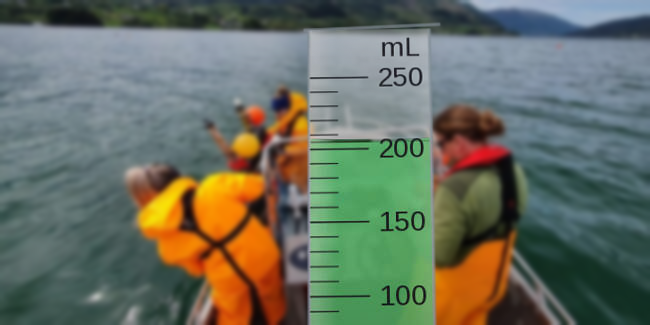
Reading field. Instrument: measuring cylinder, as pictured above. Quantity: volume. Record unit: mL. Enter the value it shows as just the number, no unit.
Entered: 205
